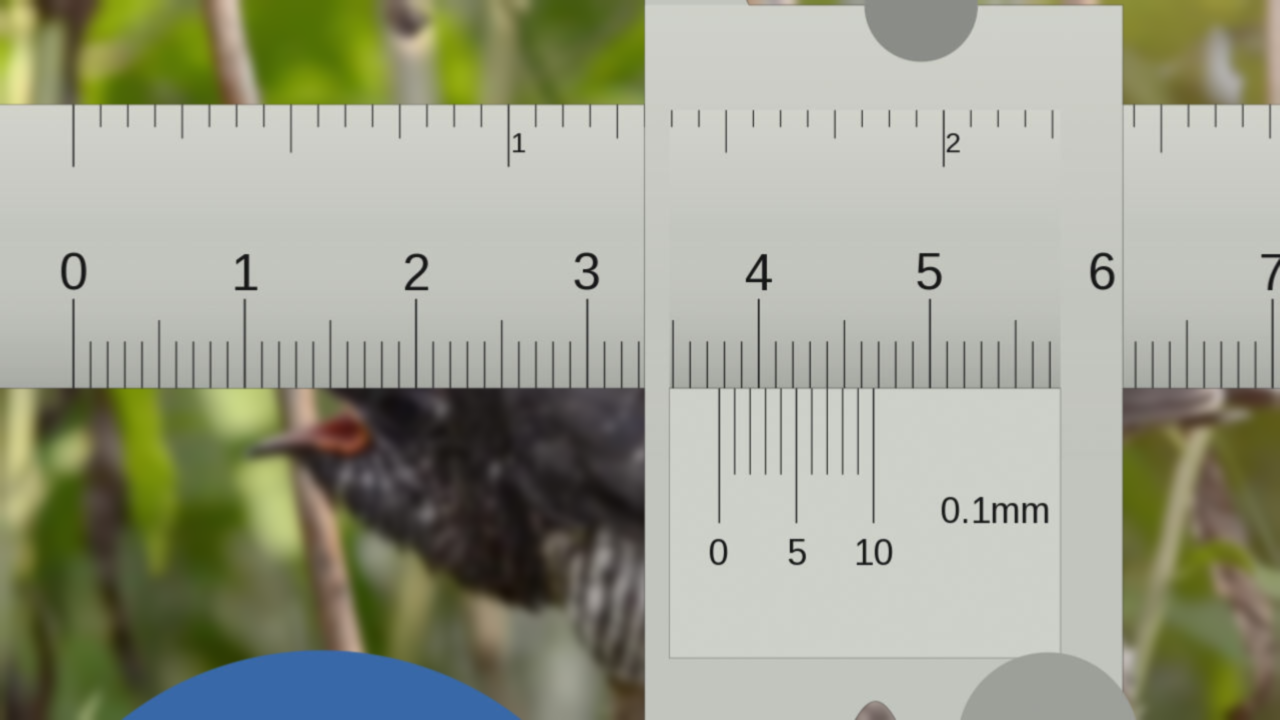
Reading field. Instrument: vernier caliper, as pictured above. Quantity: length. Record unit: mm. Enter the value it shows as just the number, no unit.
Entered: 37.7
